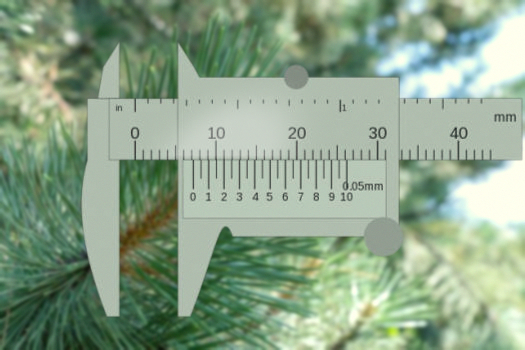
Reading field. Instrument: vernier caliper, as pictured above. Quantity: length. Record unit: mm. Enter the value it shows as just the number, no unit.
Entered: 7.2
